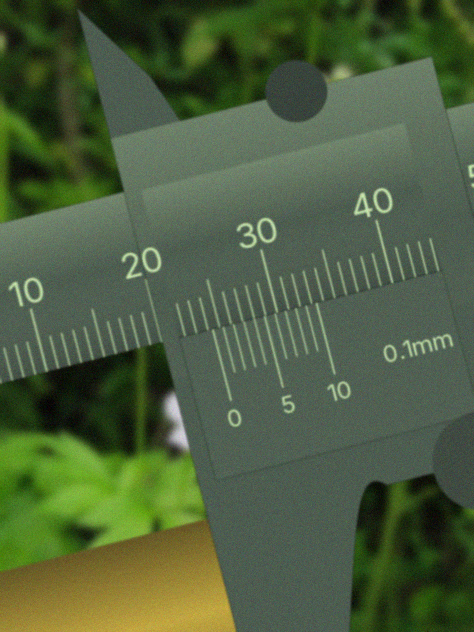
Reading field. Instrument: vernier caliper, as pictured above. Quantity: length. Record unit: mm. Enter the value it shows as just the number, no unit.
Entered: 24.4
